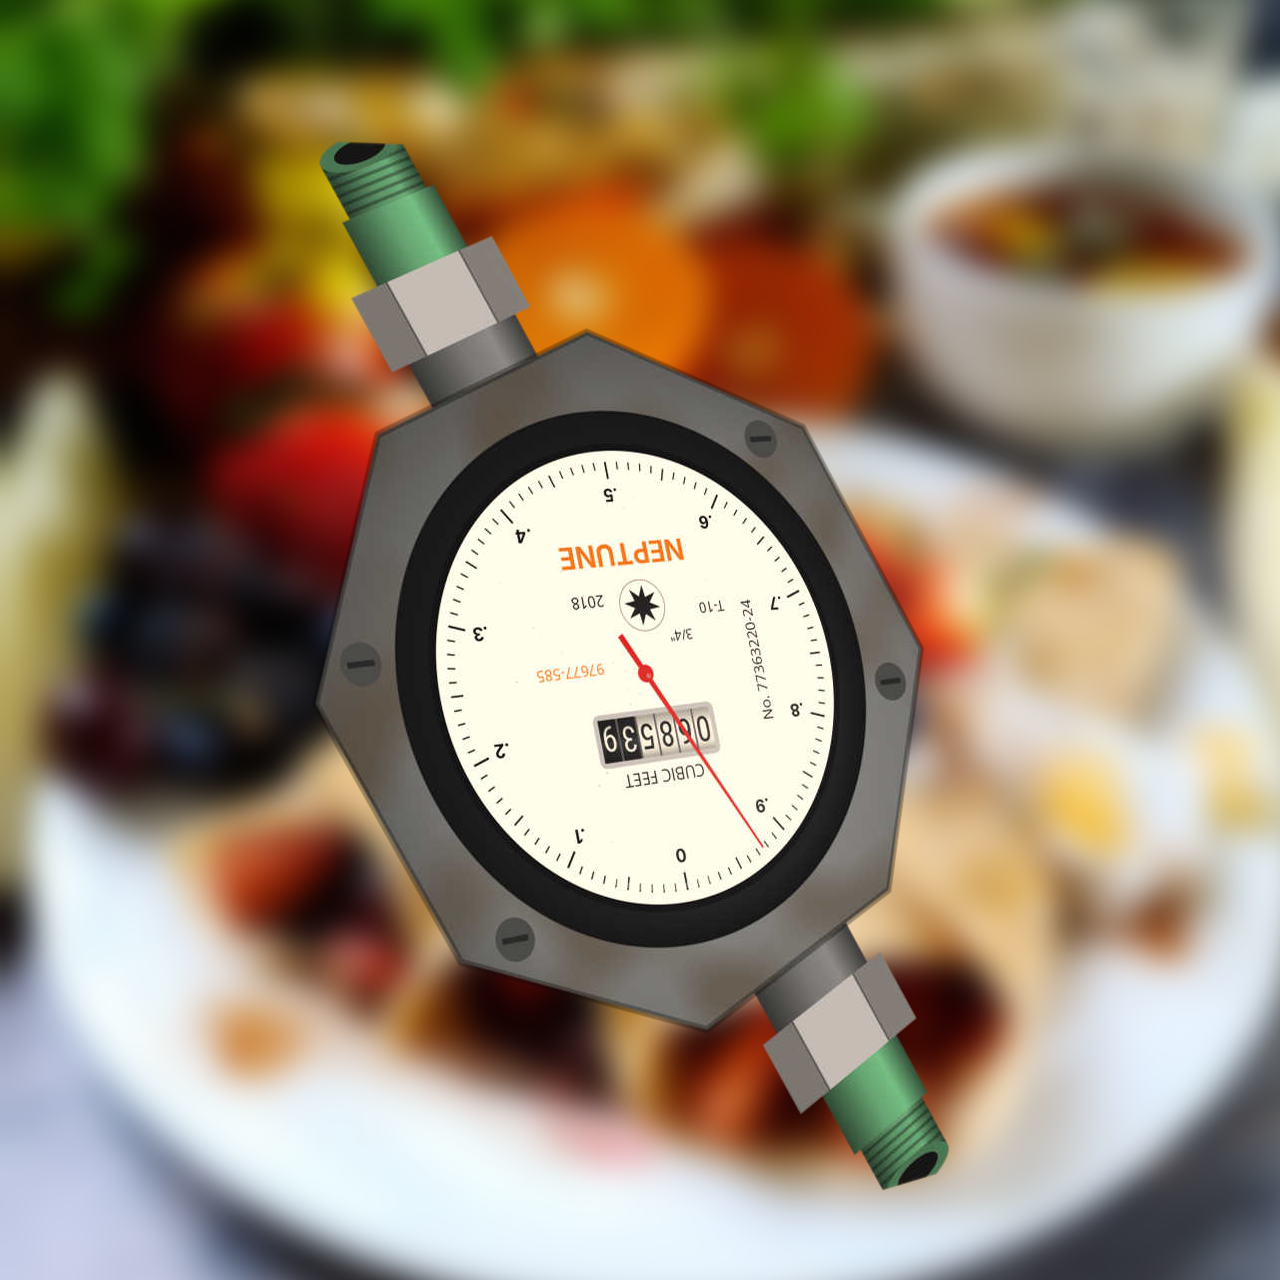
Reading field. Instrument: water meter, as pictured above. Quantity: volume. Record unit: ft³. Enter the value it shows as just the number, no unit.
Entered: 68538.92
